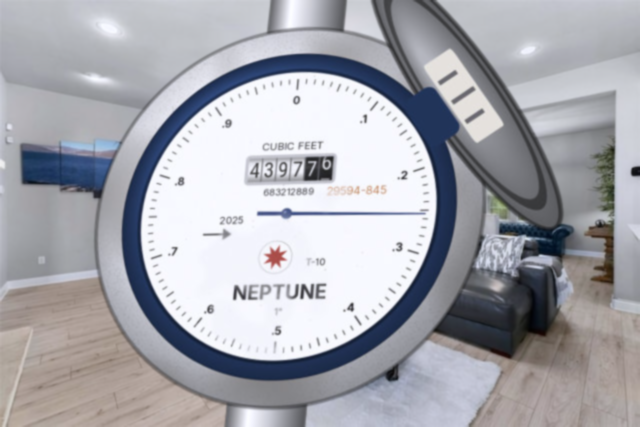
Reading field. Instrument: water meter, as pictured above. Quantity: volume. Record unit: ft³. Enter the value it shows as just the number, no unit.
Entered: 439776.25
